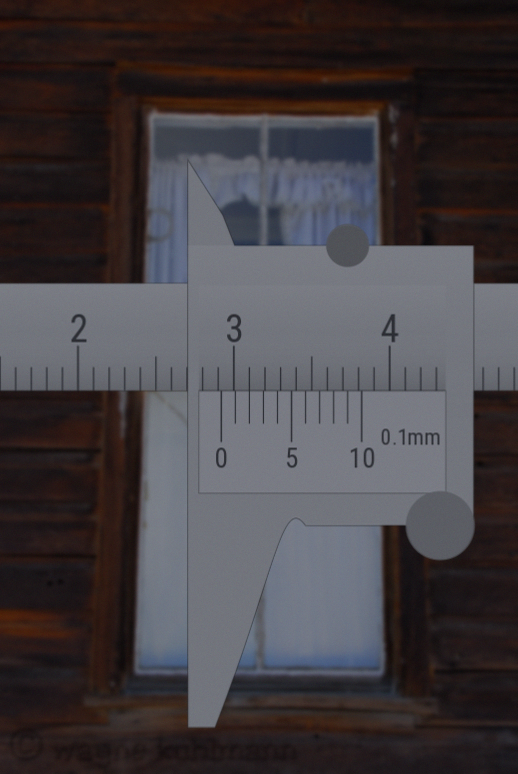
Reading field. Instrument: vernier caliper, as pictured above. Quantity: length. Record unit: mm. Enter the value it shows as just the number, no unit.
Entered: 29.2
